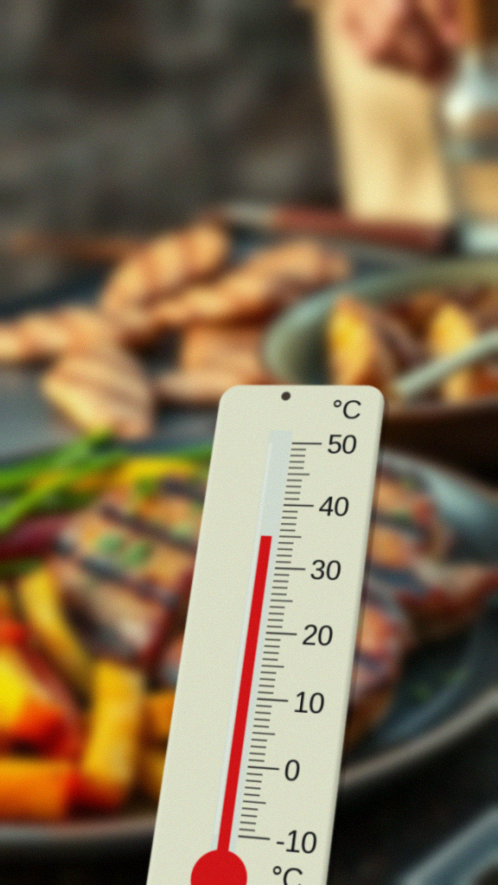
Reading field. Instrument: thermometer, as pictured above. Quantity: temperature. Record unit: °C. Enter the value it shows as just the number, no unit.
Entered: 35
